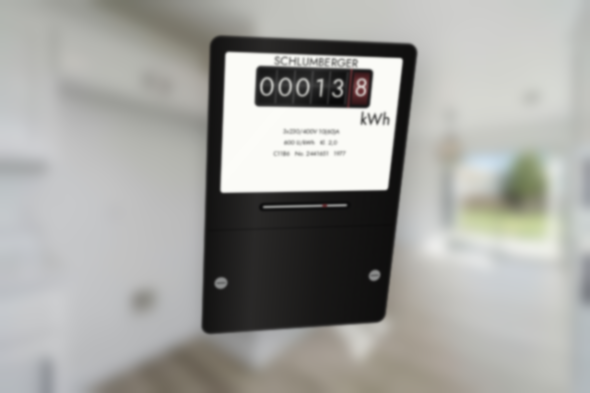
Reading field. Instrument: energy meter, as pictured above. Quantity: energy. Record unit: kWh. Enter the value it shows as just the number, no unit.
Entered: 13.8
